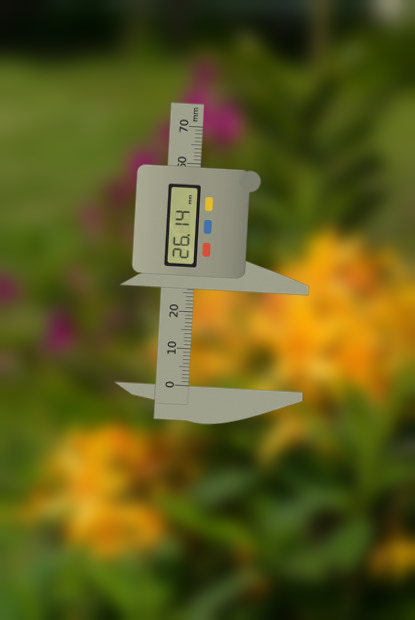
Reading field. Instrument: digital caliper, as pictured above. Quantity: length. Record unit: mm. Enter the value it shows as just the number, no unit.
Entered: 26.14
